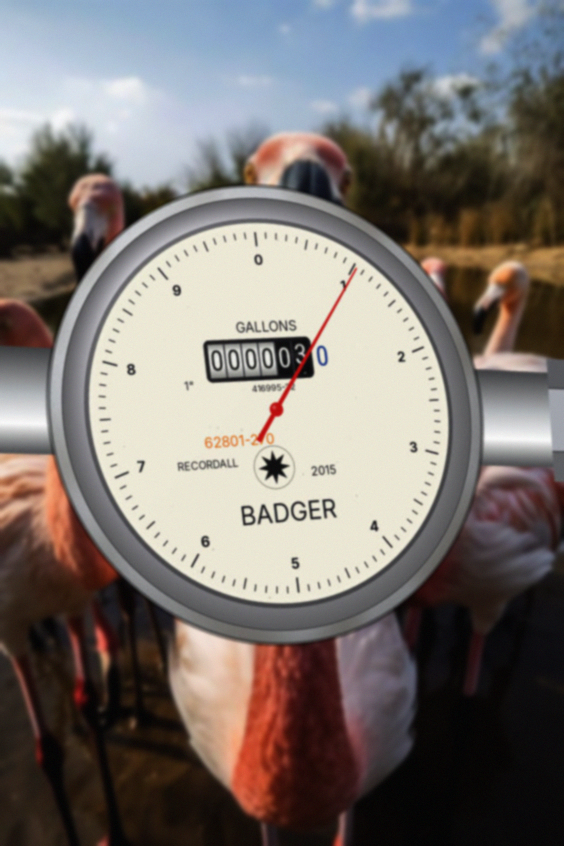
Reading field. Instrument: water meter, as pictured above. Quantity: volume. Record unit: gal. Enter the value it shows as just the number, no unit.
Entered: 31.0
